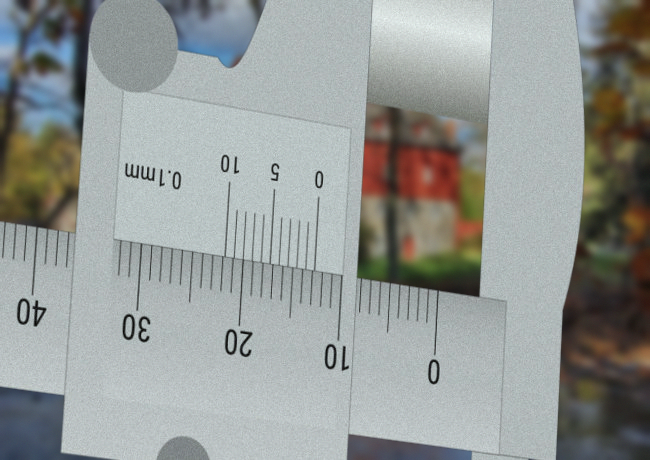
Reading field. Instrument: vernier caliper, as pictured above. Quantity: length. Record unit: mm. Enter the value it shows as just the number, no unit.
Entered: 12.8
